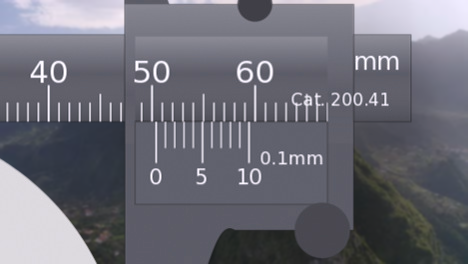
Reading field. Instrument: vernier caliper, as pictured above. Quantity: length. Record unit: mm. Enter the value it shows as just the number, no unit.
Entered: 50.4
